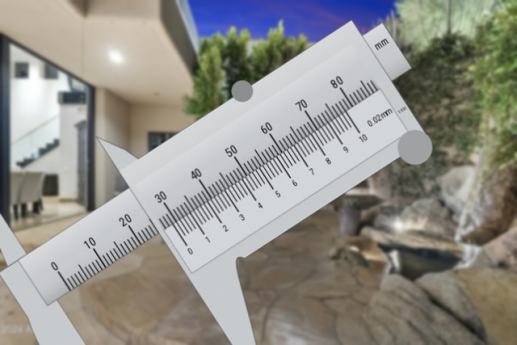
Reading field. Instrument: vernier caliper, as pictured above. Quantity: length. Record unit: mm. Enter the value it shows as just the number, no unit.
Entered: 29.0
